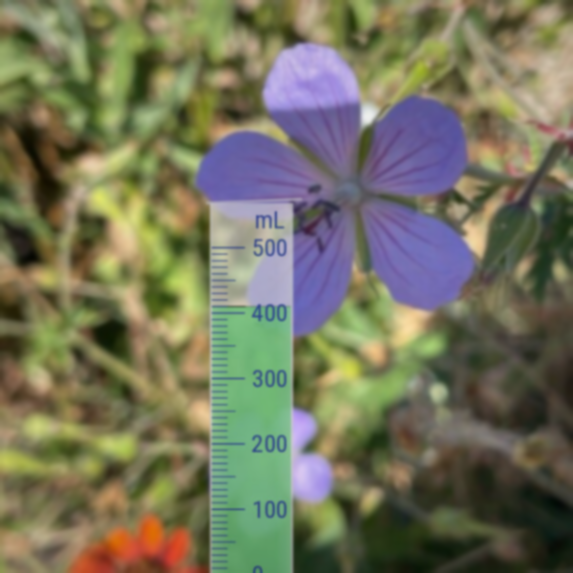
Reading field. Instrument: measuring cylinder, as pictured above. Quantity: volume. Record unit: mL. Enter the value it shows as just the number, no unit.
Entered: 410
